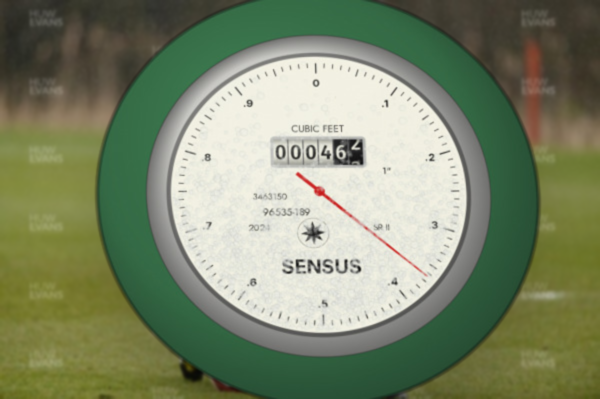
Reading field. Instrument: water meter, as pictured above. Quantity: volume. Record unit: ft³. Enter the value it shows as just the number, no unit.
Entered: 462.36
